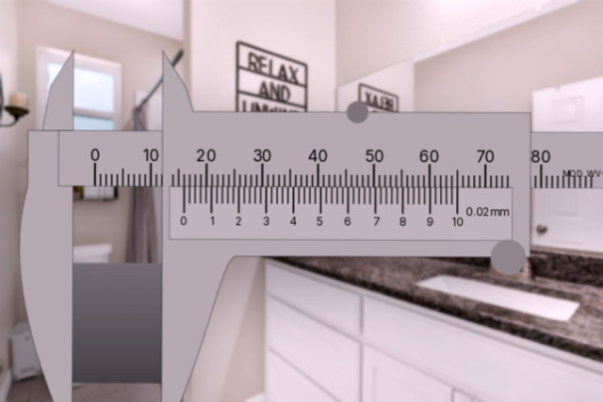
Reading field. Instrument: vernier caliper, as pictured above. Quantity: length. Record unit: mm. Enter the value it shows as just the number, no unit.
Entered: 16.0
